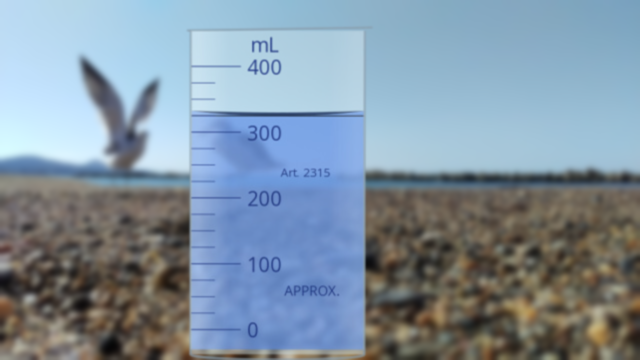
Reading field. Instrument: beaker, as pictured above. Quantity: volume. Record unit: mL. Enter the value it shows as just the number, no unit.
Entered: 325
